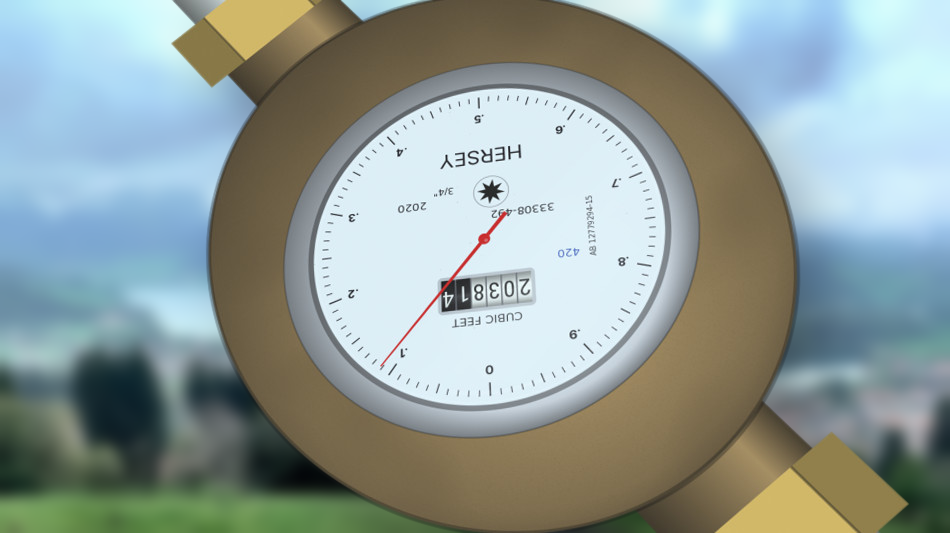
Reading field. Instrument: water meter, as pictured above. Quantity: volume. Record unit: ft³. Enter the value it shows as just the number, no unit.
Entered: 203814.11
